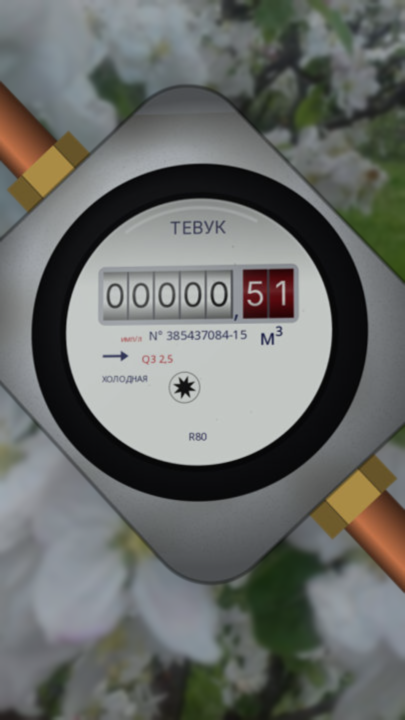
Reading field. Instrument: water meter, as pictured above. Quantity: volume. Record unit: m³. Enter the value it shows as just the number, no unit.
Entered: 0.51
